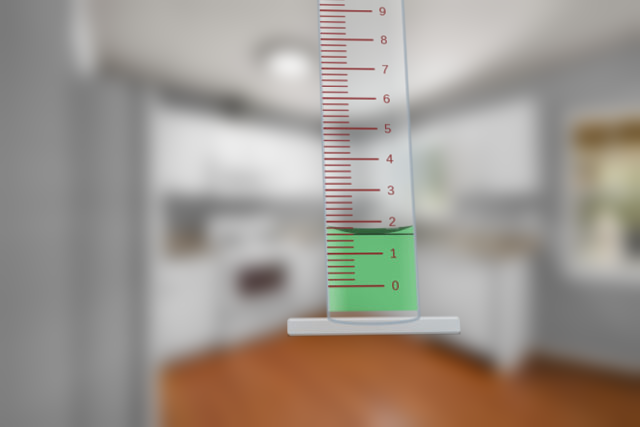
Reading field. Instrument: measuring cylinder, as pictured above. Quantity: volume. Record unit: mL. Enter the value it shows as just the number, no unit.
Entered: 1.6
